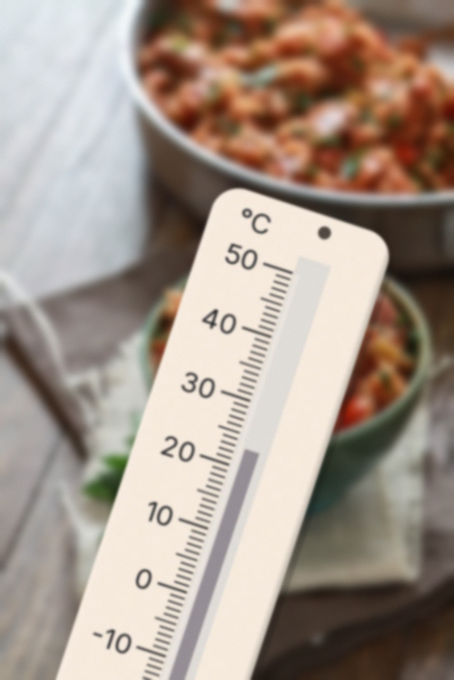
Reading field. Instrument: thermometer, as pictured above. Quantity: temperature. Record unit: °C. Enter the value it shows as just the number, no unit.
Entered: 23
